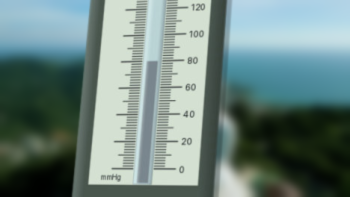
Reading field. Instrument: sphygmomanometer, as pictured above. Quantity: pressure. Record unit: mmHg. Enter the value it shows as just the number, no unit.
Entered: 80
